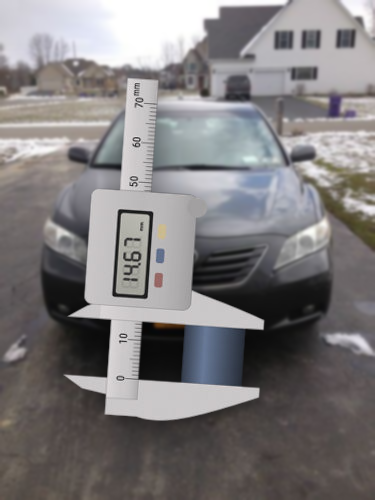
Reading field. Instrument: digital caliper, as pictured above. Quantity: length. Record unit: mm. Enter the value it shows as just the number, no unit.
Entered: 14.67
